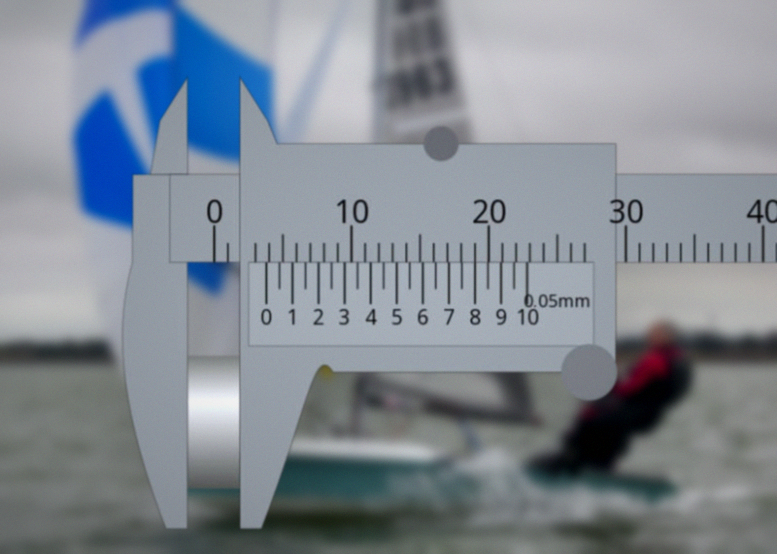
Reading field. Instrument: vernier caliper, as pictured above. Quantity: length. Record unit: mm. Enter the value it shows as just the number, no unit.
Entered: 3.8
